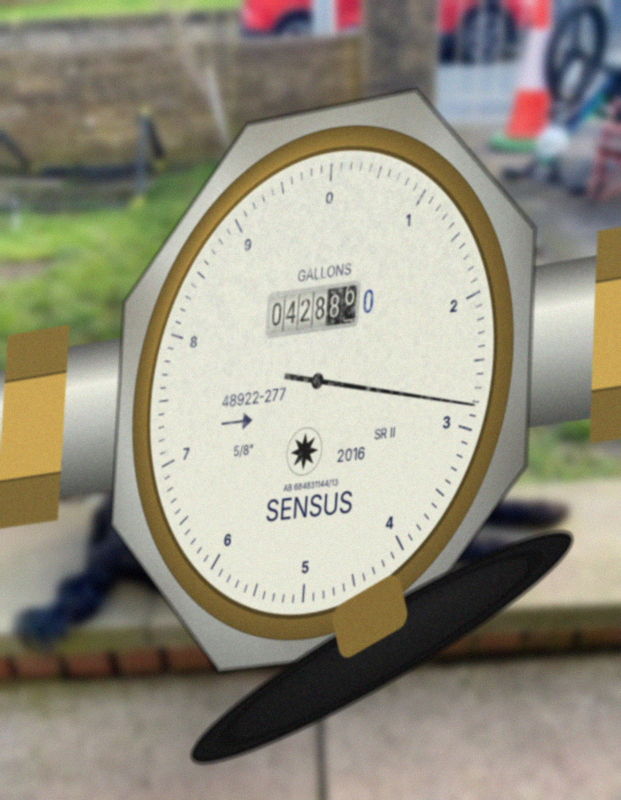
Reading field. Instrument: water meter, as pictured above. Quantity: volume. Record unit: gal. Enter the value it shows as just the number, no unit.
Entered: 428862.8
